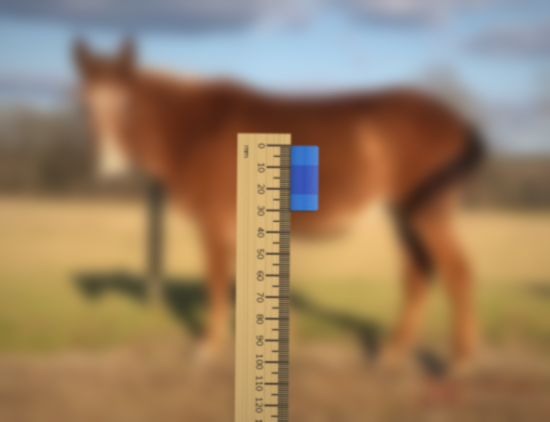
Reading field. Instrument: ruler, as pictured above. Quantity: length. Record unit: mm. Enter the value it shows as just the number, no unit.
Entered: 30
